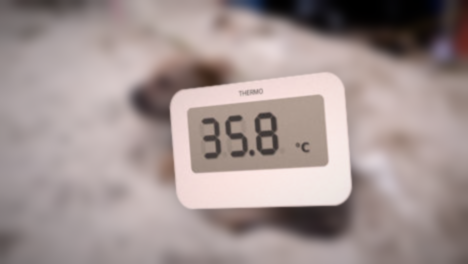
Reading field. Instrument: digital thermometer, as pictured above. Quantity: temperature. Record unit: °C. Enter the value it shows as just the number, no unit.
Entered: 35.8
